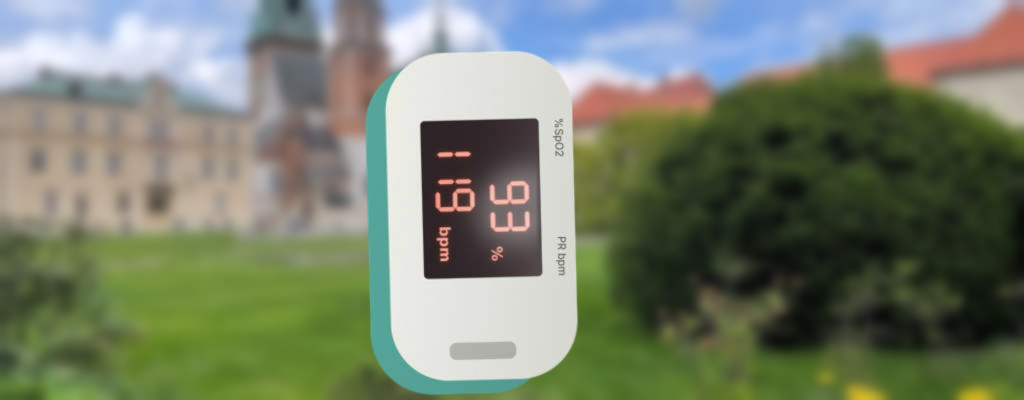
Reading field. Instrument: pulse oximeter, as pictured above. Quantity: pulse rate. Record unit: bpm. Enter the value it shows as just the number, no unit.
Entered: 119
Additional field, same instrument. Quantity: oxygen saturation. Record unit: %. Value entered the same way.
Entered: 93
